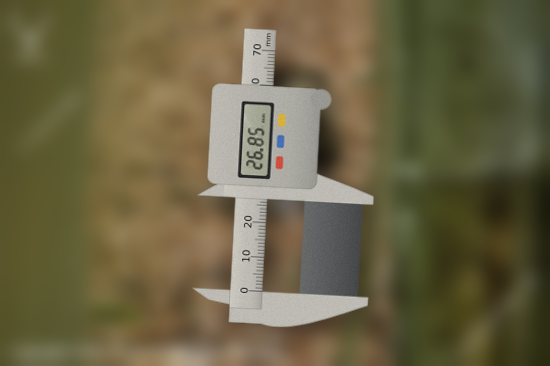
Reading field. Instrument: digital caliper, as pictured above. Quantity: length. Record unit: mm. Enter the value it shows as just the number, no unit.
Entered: 26.85
